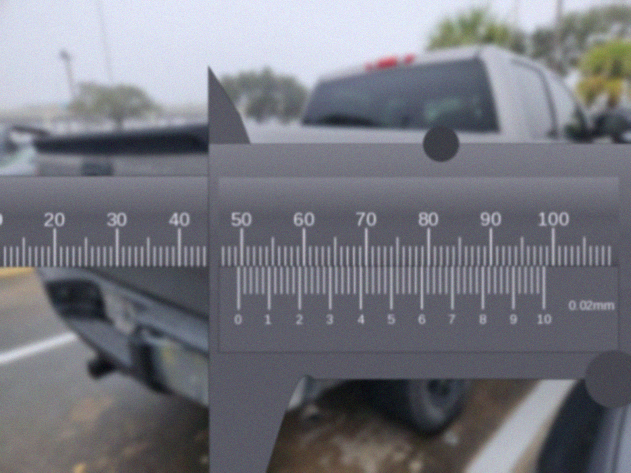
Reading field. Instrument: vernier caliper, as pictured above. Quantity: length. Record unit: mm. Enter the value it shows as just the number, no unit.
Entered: 49.5
